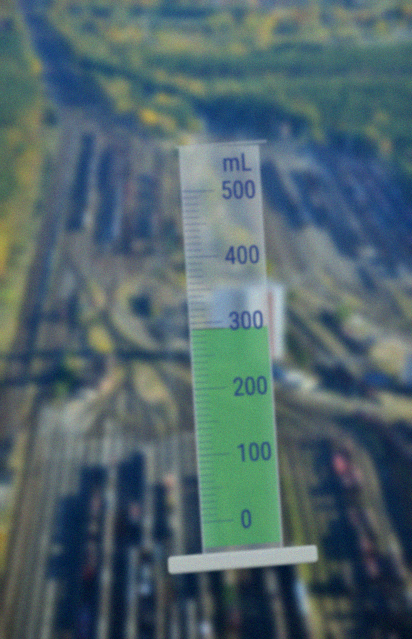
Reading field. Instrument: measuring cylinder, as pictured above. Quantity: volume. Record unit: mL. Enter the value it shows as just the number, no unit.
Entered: 290
